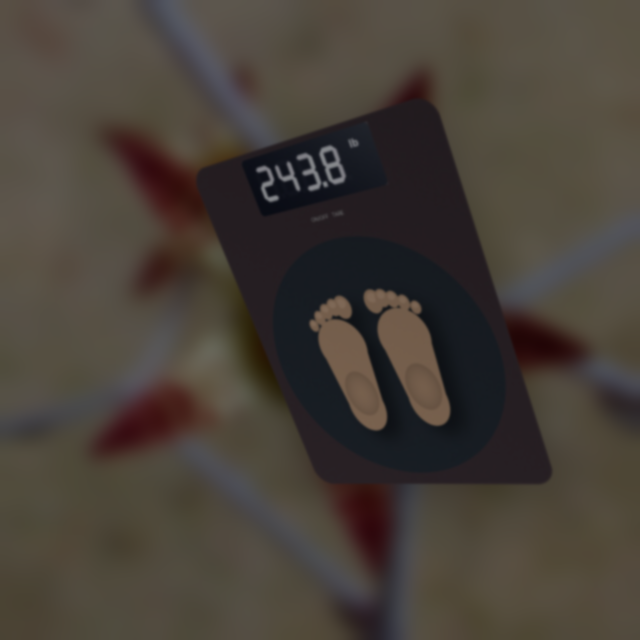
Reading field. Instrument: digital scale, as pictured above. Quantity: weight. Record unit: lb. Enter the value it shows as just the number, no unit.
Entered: 243.8
